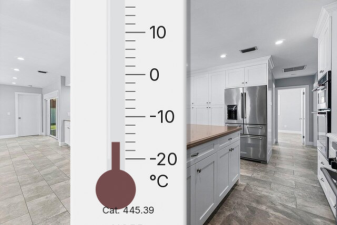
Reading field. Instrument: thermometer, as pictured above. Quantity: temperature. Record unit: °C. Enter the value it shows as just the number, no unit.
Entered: -16
